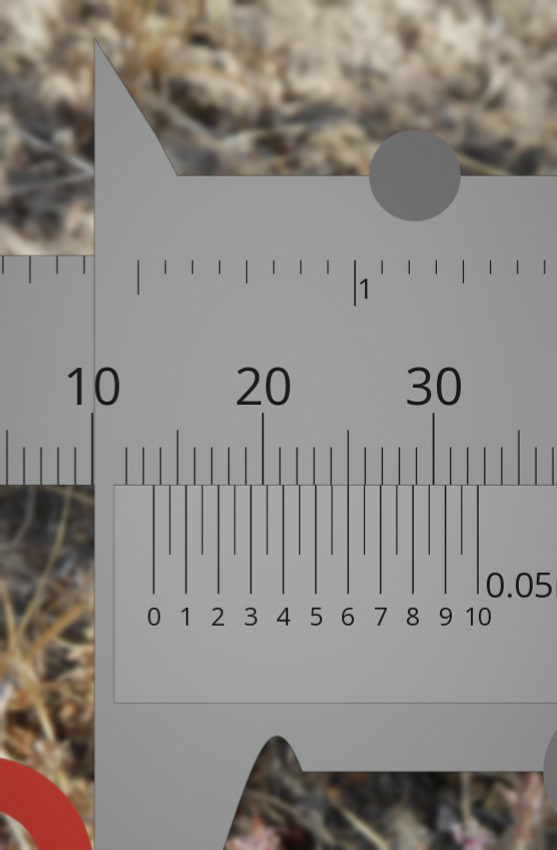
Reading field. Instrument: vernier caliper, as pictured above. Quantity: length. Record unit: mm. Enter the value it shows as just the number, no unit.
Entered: 13.6
